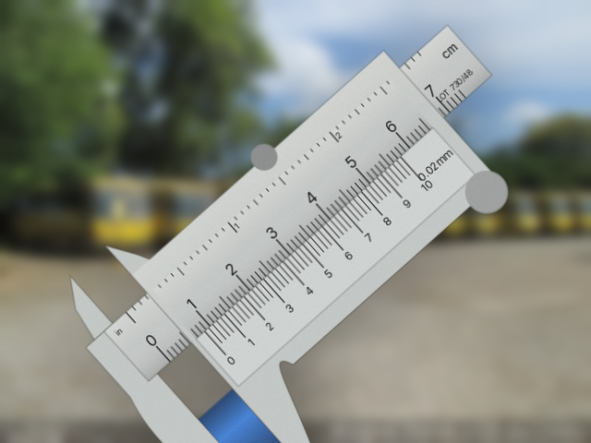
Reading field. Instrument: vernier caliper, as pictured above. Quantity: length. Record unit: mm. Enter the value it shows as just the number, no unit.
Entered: 8.6
